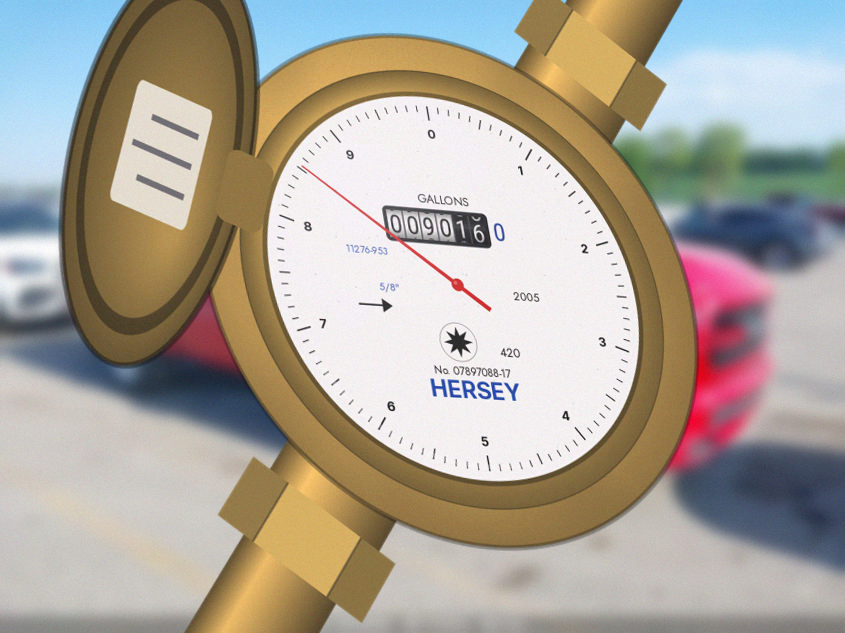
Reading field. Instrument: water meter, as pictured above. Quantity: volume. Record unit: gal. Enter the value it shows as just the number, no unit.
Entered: 90158.5
